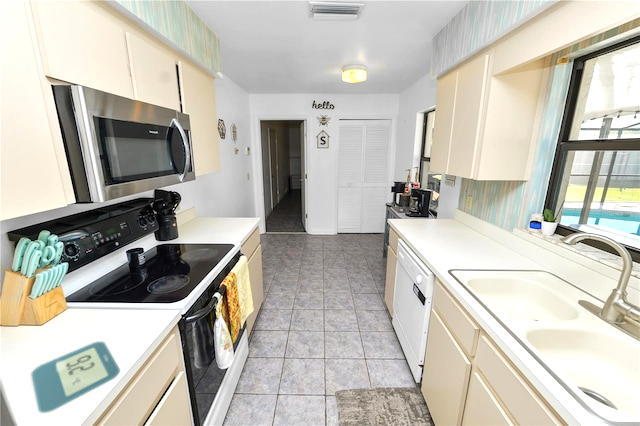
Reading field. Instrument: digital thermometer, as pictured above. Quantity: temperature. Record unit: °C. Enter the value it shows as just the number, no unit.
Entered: 9.2
